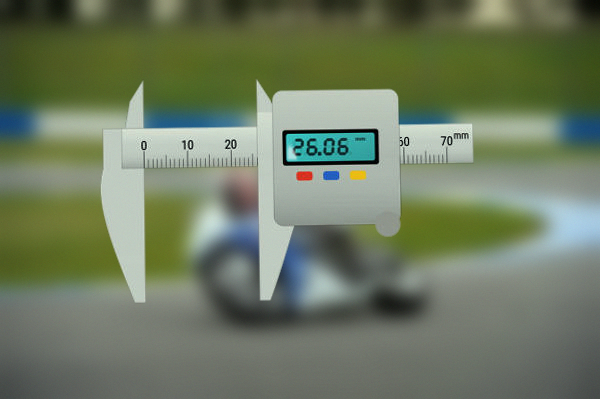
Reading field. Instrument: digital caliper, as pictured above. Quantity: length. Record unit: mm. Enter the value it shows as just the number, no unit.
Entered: 26.06
